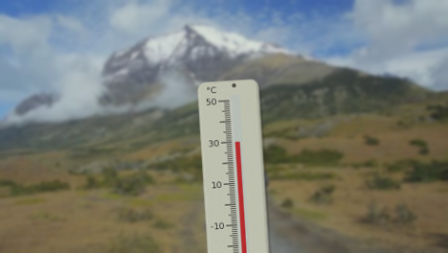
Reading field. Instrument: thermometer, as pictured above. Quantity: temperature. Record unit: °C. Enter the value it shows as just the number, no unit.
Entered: 30
